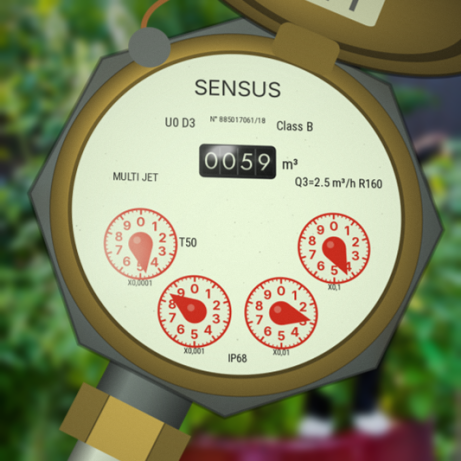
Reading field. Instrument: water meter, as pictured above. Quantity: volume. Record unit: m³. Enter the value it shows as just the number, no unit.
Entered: 59.4284
